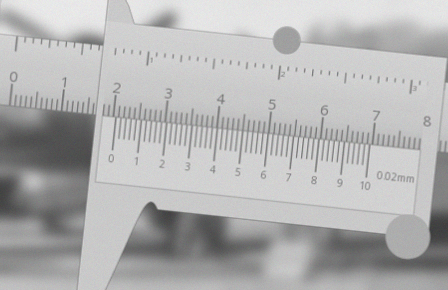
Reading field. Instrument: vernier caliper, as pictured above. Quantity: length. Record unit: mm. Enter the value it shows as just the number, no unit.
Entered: 20.5
